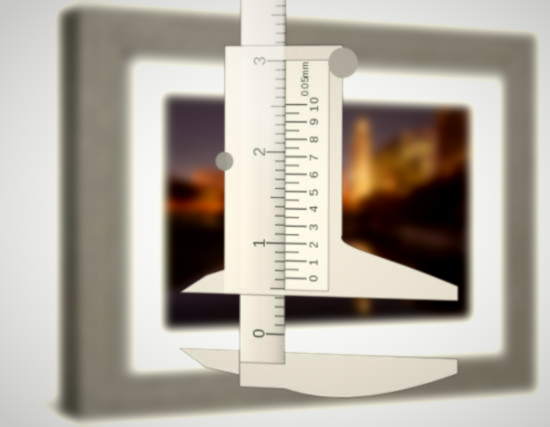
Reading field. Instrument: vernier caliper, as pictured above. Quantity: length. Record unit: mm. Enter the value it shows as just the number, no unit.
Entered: 6.2
